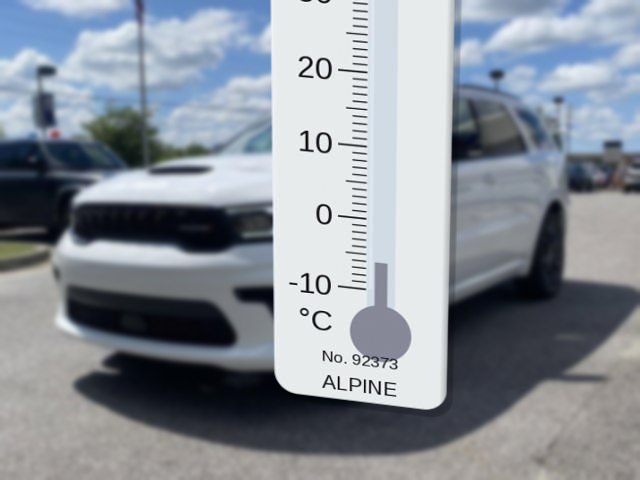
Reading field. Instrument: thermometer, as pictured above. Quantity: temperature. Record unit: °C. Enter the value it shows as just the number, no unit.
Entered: -6
